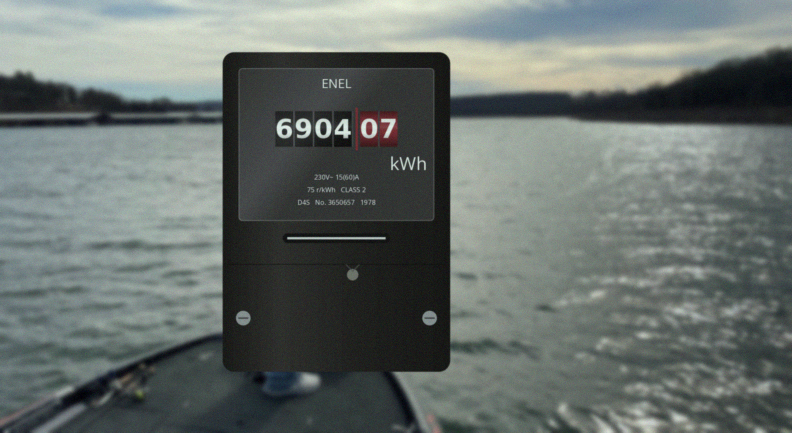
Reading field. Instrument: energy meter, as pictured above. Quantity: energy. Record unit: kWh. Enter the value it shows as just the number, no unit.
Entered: 6904.07
